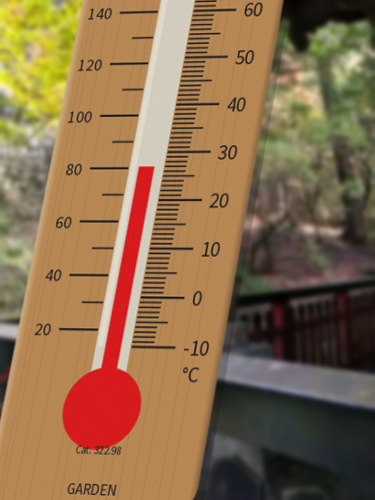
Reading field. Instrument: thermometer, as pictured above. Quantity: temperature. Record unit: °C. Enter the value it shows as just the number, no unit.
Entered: 27
